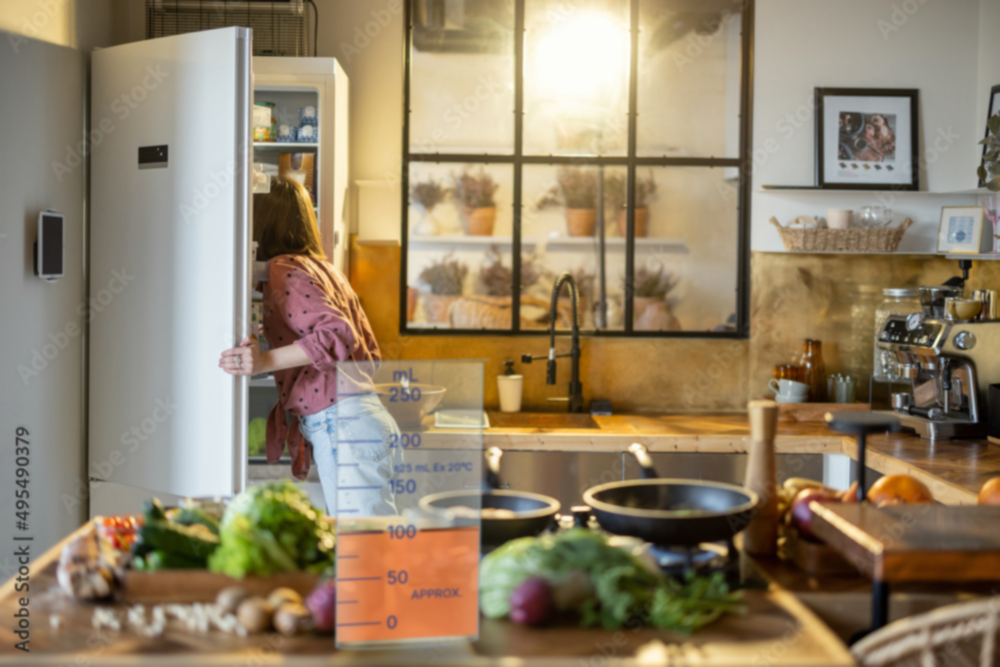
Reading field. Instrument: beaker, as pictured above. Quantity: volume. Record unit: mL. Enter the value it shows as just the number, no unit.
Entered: 100
